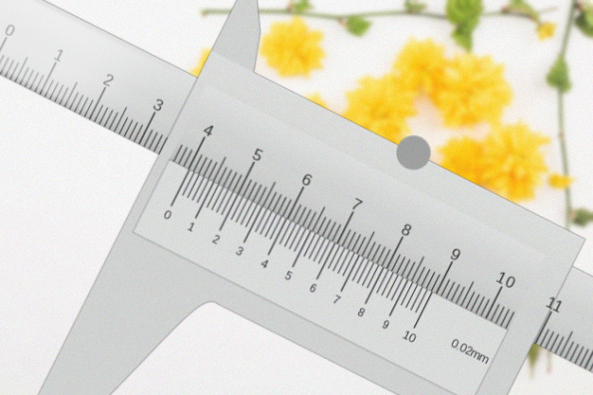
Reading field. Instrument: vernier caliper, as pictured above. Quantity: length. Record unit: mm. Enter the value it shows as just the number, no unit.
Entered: 40.2
